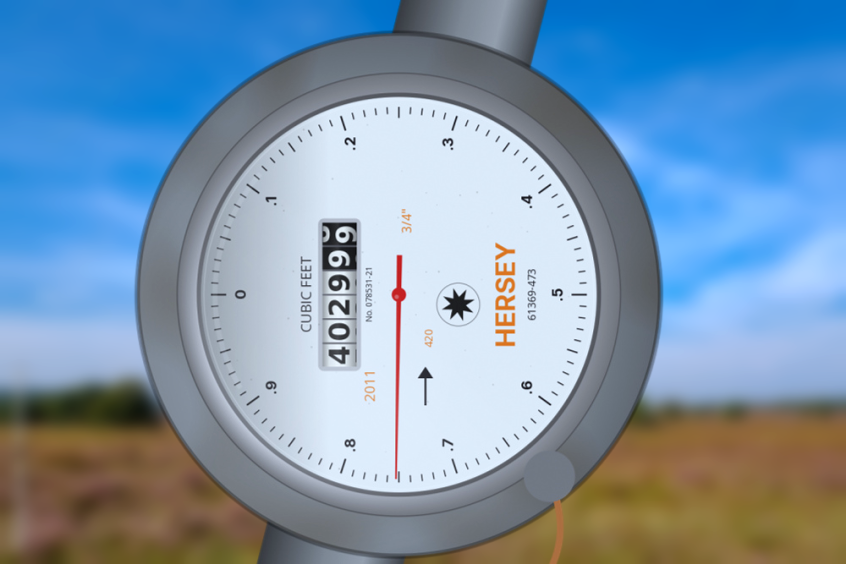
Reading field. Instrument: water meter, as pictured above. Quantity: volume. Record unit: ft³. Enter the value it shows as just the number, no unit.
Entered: 402998.75
